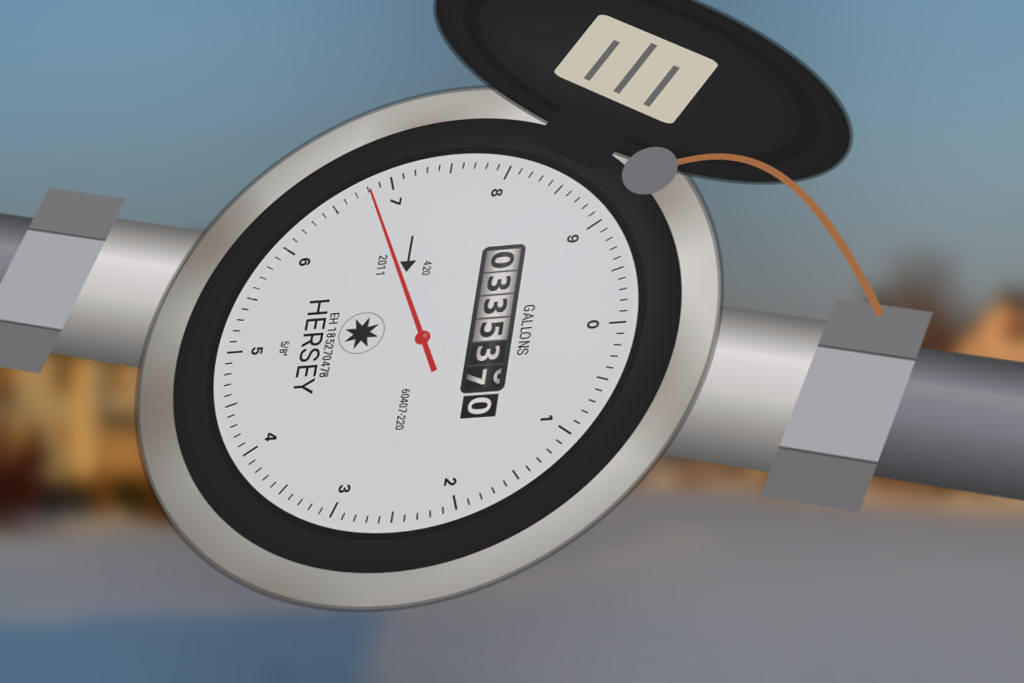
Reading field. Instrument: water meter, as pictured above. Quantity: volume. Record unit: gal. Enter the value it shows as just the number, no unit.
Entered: 335366.8
